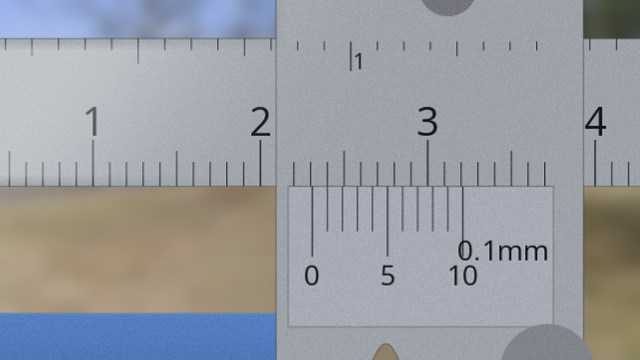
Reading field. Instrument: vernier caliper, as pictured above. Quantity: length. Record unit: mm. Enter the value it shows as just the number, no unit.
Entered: 23.1
